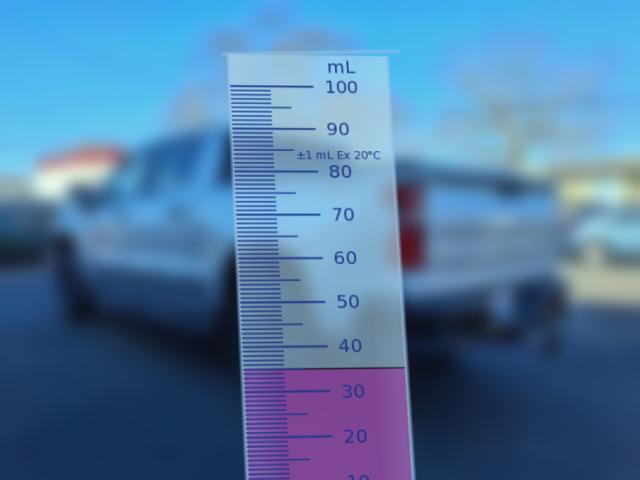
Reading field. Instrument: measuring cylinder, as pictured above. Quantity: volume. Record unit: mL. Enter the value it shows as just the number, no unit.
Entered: 35
